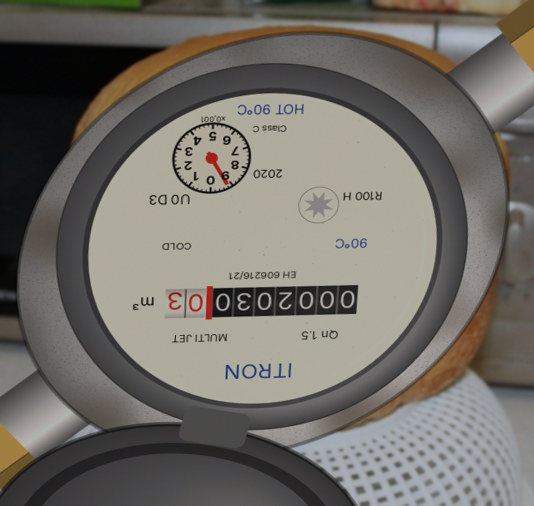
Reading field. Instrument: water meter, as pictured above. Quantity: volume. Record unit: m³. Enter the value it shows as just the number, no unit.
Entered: 2030.029
